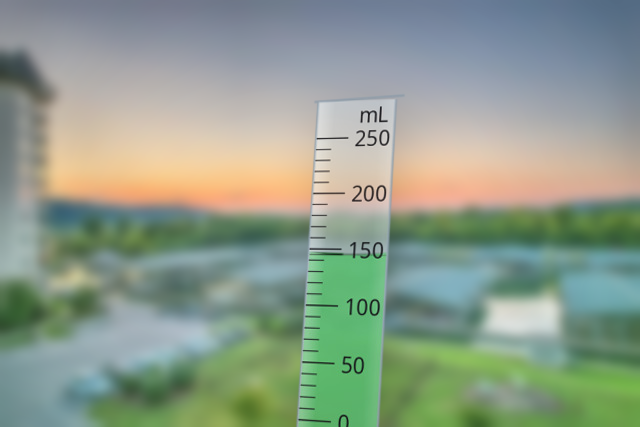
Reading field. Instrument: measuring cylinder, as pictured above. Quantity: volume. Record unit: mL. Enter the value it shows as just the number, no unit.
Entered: 145
